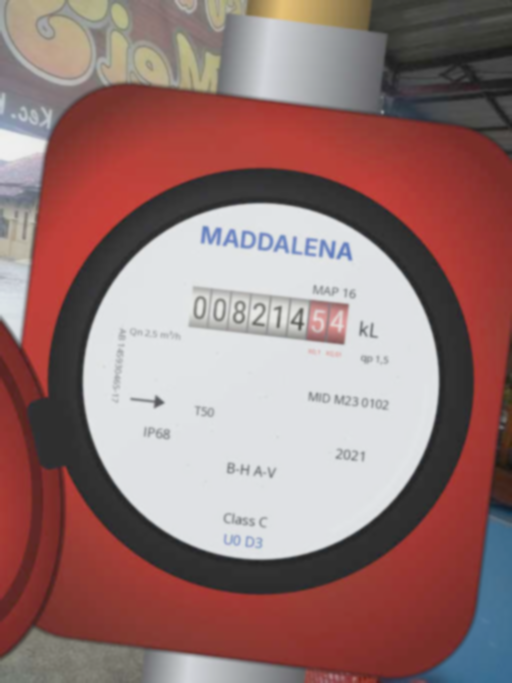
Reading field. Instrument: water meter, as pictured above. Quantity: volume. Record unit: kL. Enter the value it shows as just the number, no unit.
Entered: 8214.54
